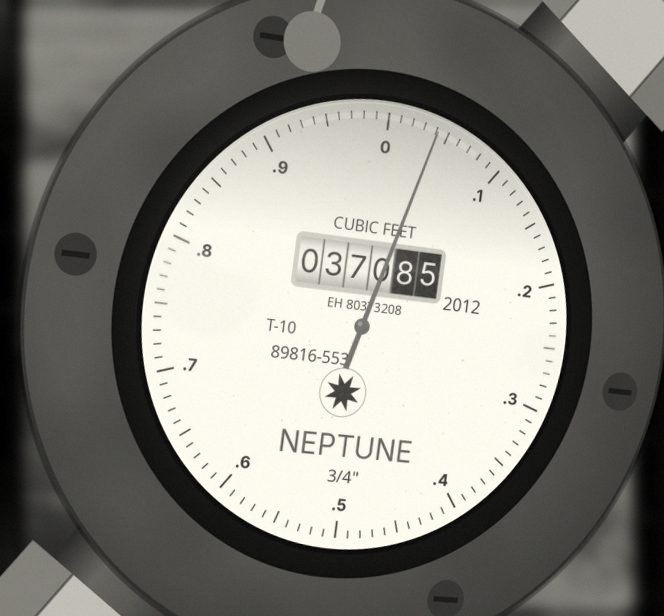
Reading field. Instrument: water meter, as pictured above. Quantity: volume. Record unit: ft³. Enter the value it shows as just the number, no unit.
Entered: 37085.04
